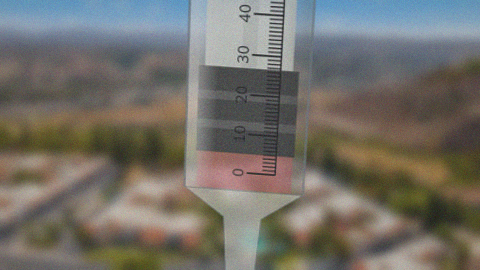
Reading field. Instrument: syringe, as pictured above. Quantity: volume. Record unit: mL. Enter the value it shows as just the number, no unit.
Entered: 5
